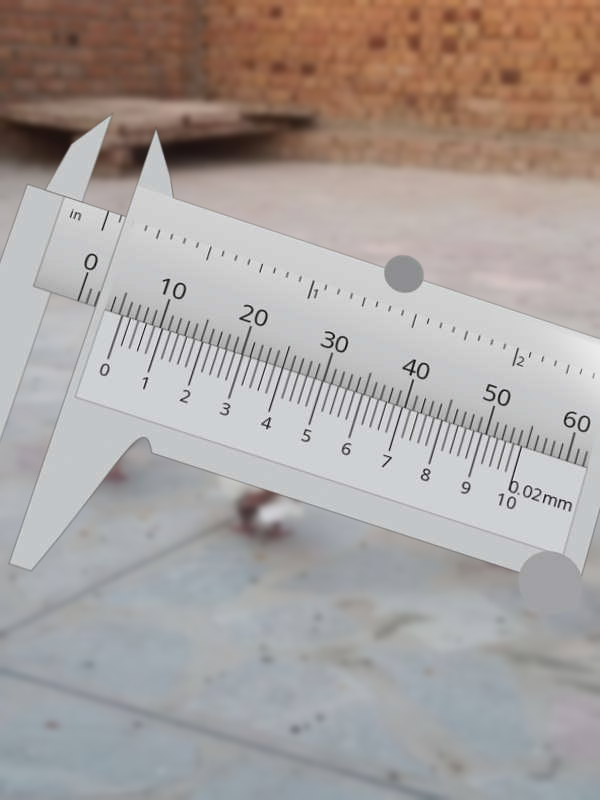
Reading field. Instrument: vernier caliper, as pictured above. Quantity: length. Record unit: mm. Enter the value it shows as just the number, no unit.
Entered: 5.4
